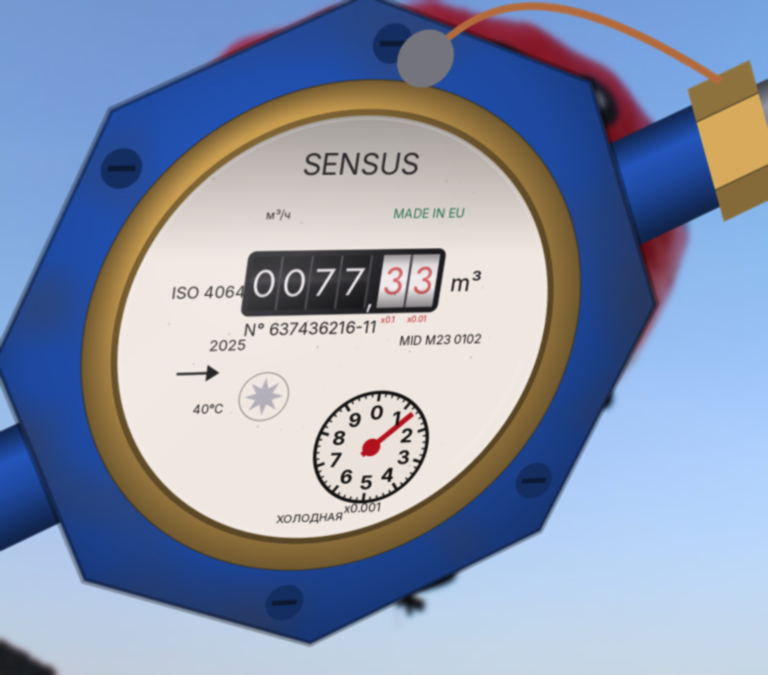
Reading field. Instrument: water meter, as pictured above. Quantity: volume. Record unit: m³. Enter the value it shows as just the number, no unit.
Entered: 77.331
